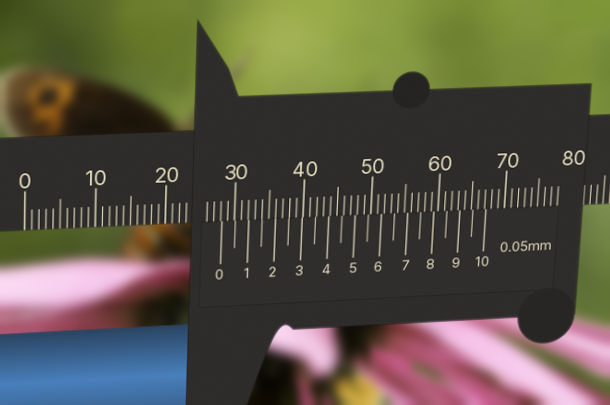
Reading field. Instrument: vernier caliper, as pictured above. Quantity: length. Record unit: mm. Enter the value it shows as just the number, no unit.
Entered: 28.2
